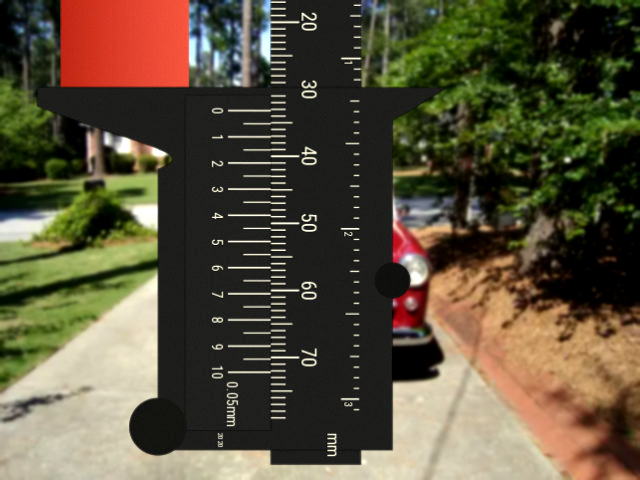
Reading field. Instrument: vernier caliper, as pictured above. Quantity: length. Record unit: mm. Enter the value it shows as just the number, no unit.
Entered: 33.2
